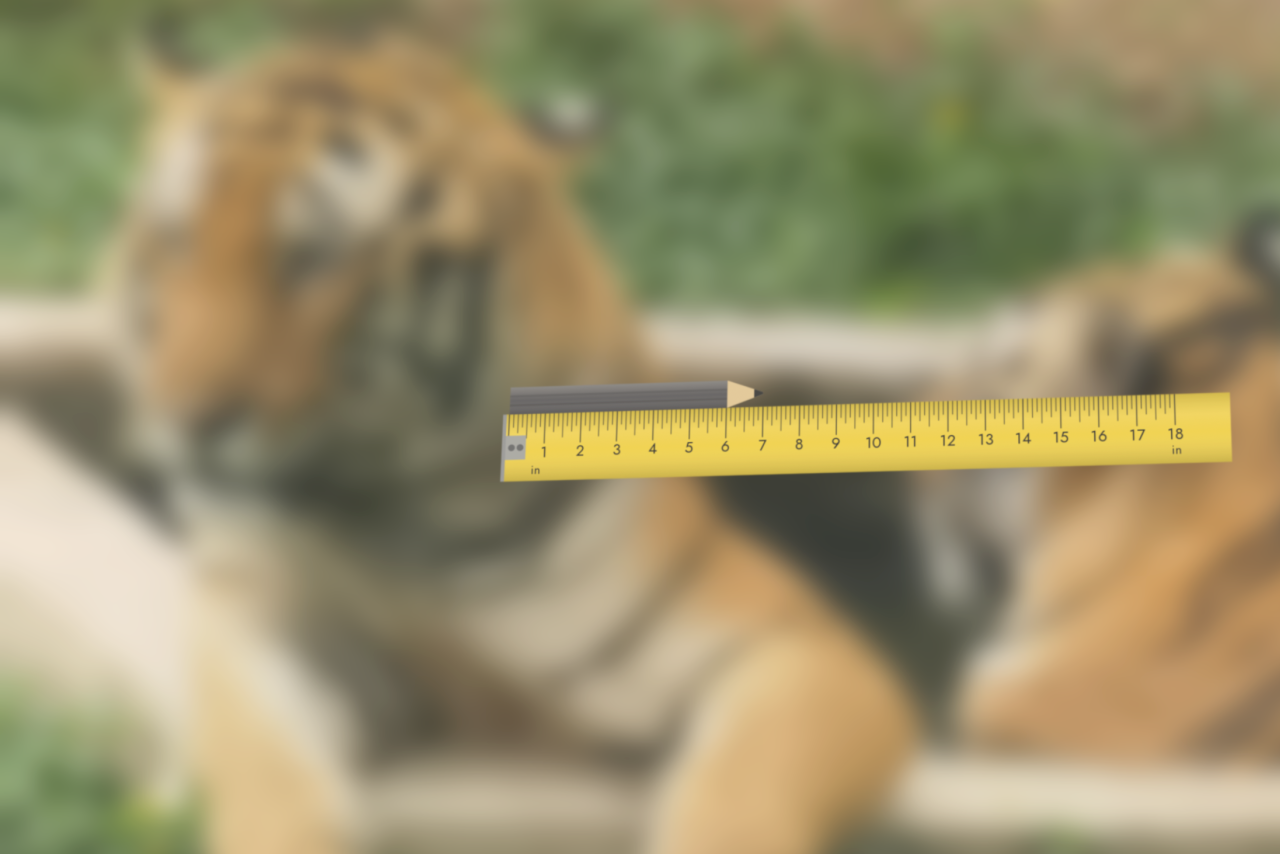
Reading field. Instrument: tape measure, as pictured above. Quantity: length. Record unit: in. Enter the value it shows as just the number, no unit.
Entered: 7
